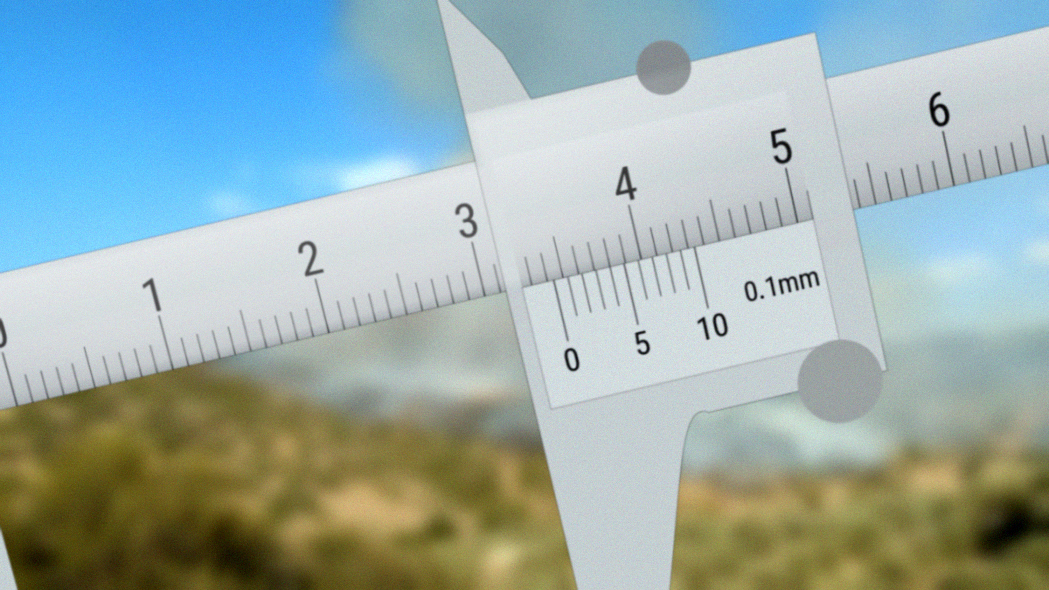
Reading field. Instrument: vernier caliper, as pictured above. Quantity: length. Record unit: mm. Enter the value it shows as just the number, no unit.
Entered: 34.4
